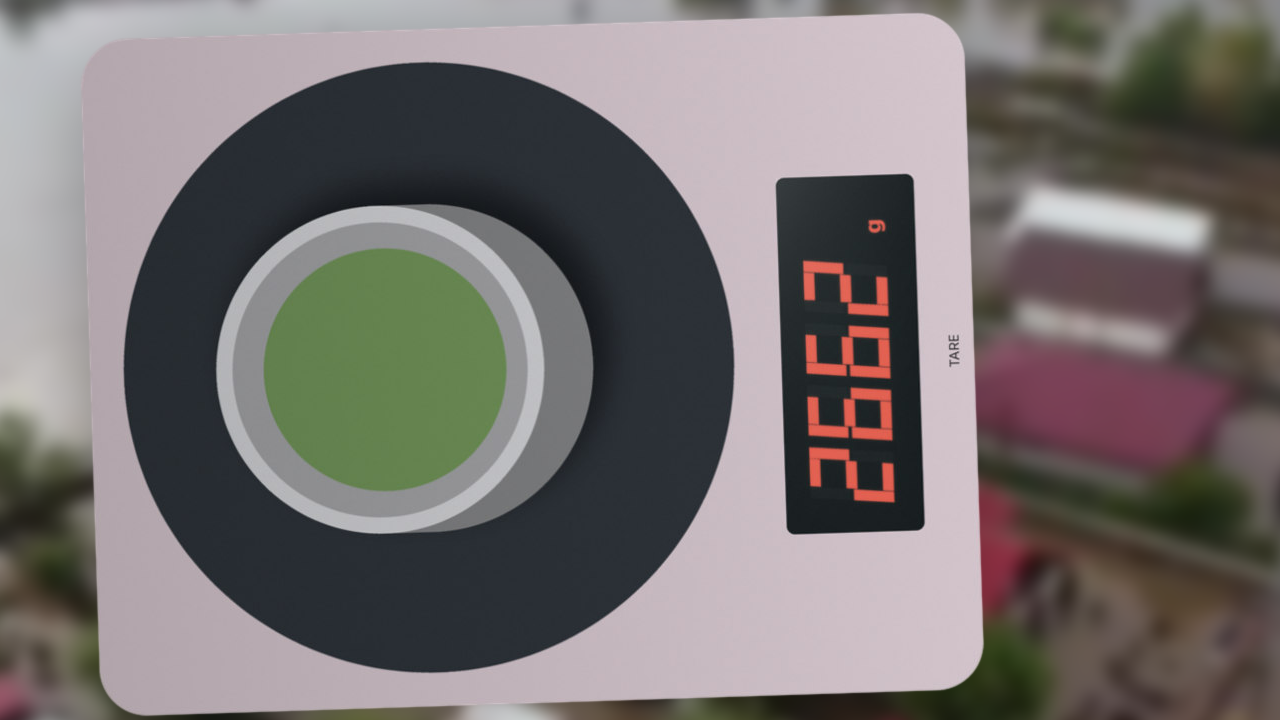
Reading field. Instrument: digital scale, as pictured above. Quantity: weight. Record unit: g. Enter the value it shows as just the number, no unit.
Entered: 2662
